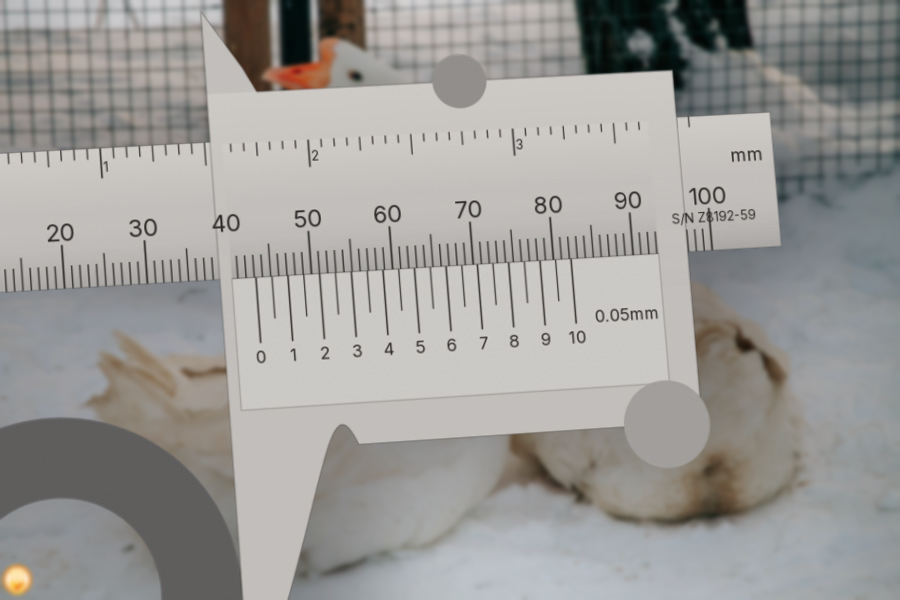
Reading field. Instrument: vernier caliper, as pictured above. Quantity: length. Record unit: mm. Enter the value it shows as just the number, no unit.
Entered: 43.2
